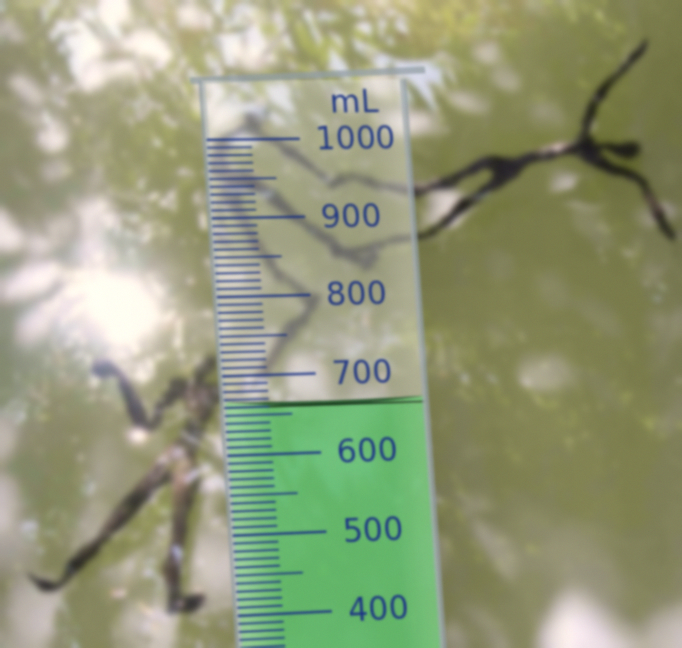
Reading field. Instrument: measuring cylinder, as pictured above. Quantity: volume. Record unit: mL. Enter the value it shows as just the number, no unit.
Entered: 660
